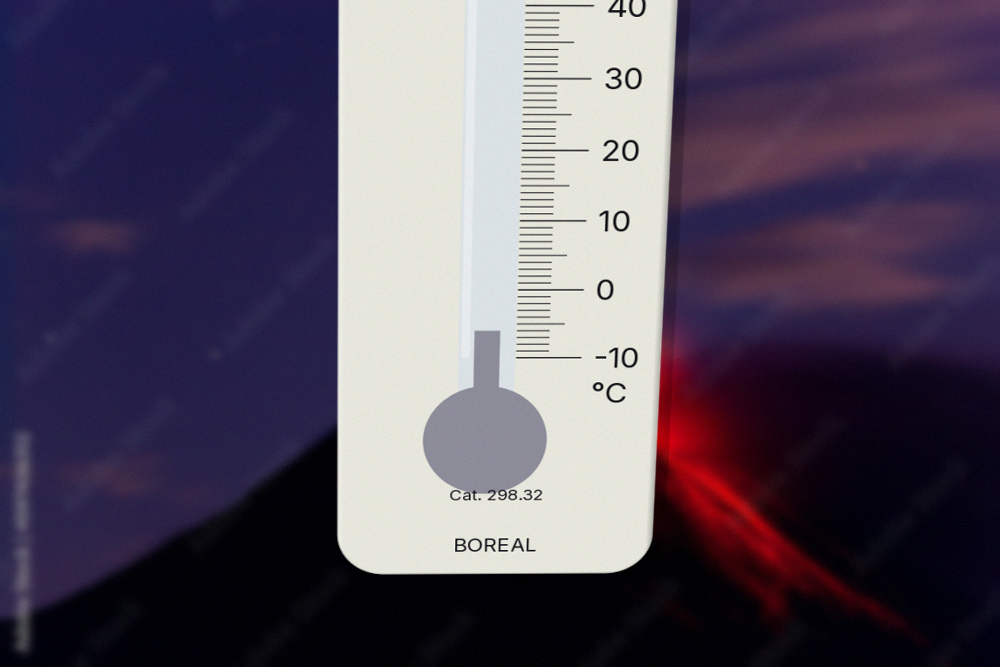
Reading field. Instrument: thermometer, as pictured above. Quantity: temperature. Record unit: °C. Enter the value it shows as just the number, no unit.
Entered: -6
